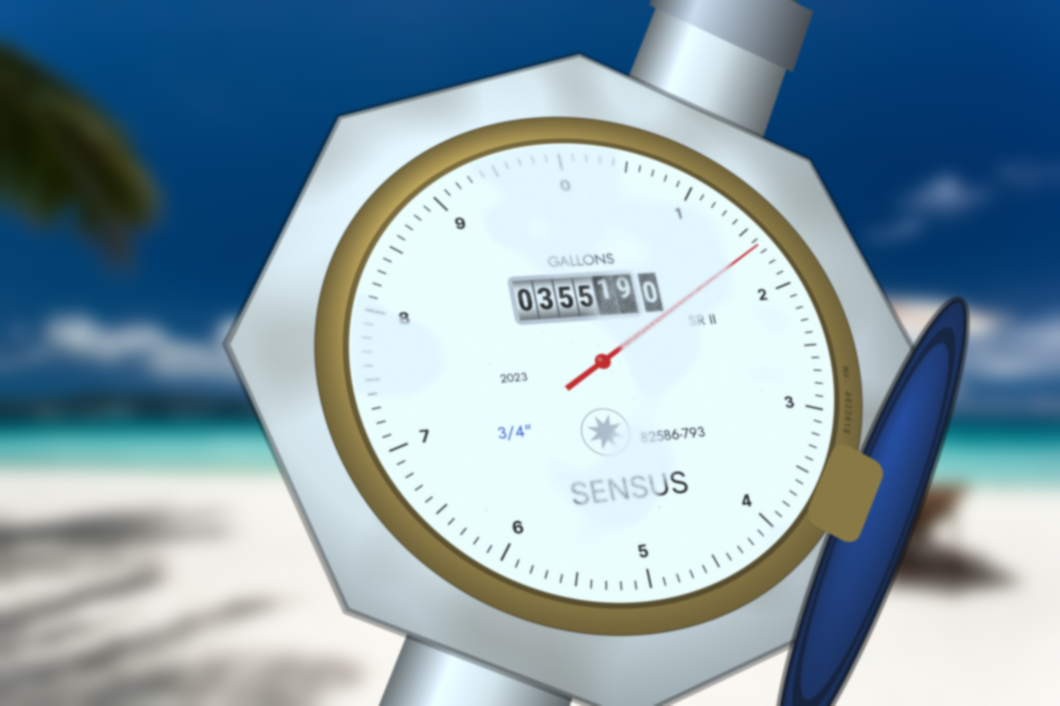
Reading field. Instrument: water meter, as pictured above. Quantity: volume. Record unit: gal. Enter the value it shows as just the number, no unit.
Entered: 355191.6
